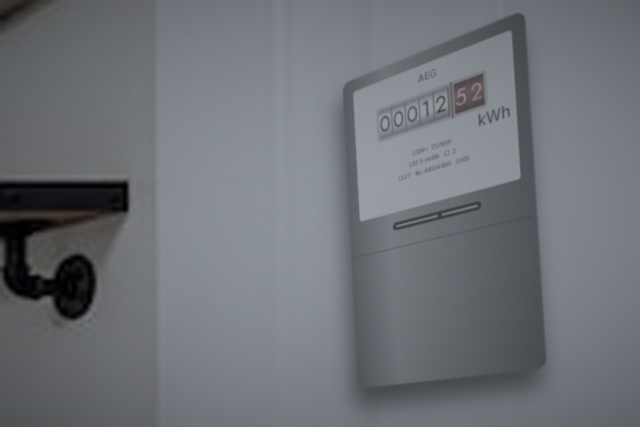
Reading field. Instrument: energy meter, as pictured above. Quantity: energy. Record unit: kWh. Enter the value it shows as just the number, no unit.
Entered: 12.52
